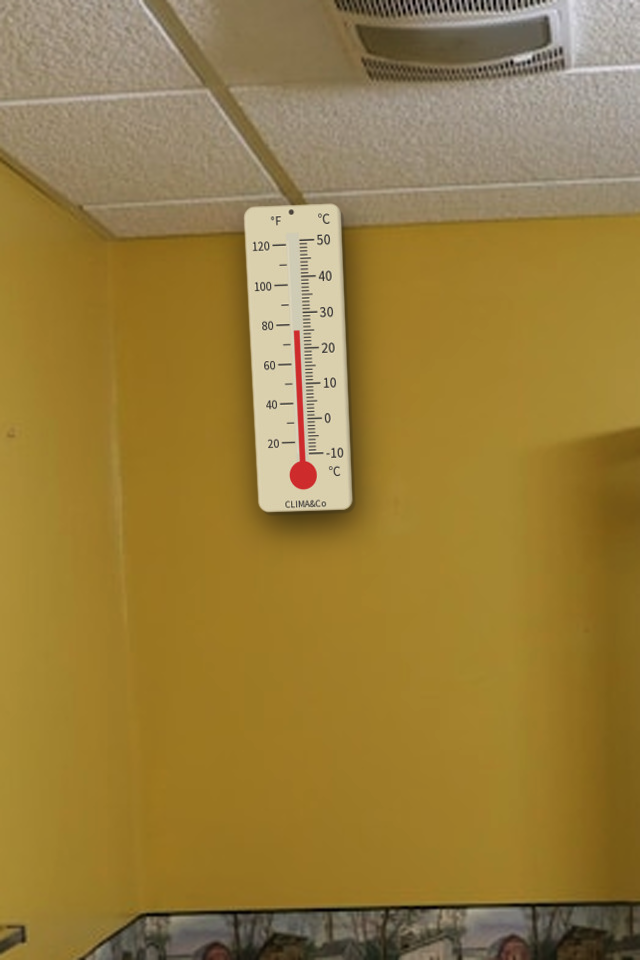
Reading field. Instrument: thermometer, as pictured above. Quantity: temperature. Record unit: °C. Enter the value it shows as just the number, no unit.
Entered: 25
